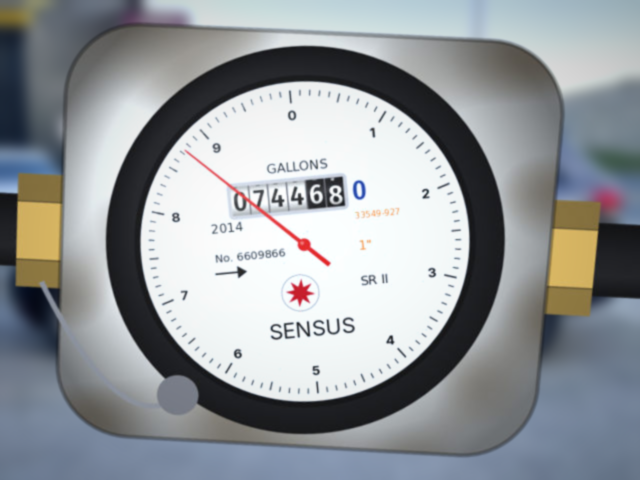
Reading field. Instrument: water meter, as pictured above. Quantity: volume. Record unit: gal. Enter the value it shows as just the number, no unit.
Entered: 744678.7
